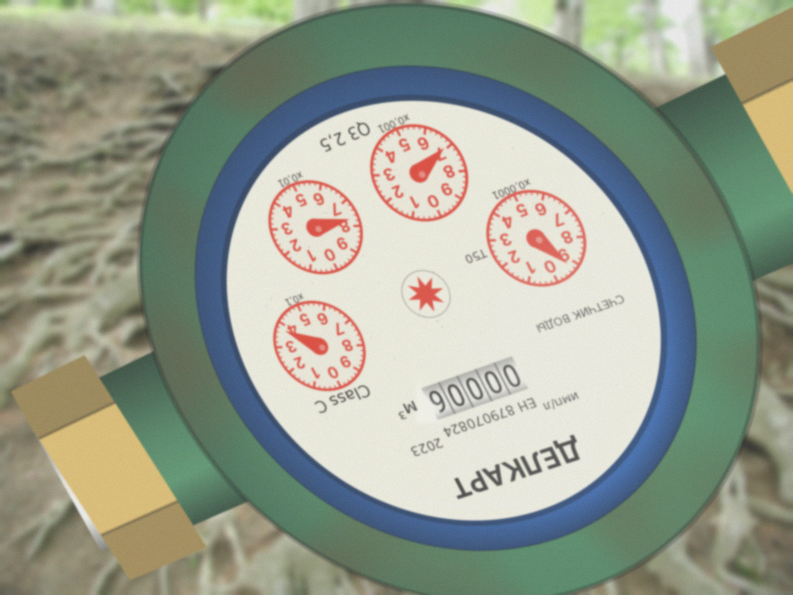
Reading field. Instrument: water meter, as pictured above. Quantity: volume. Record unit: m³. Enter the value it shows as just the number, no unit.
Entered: 6.3769
